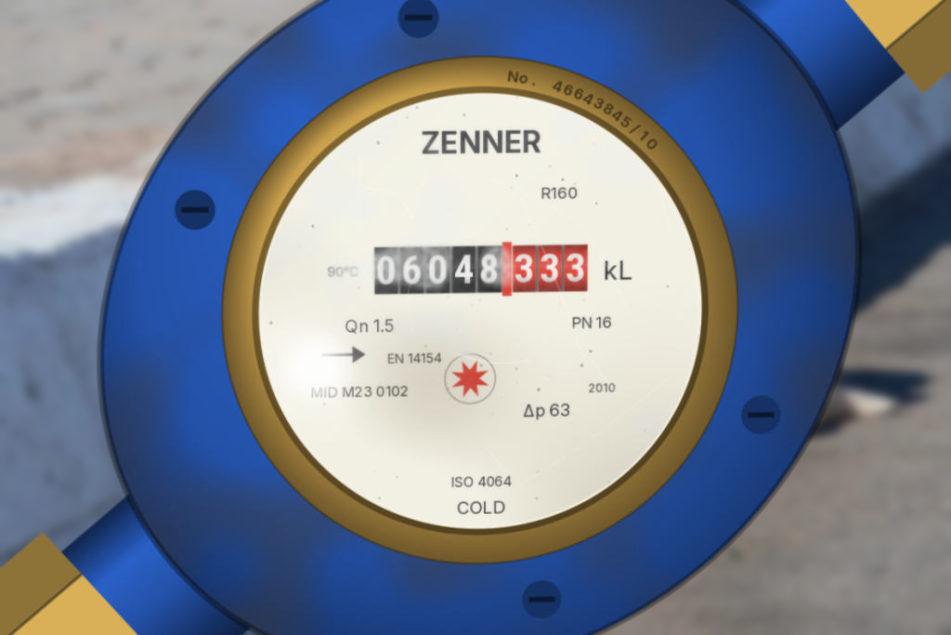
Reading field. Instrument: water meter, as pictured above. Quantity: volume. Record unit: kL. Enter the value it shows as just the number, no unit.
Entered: 6048.333
